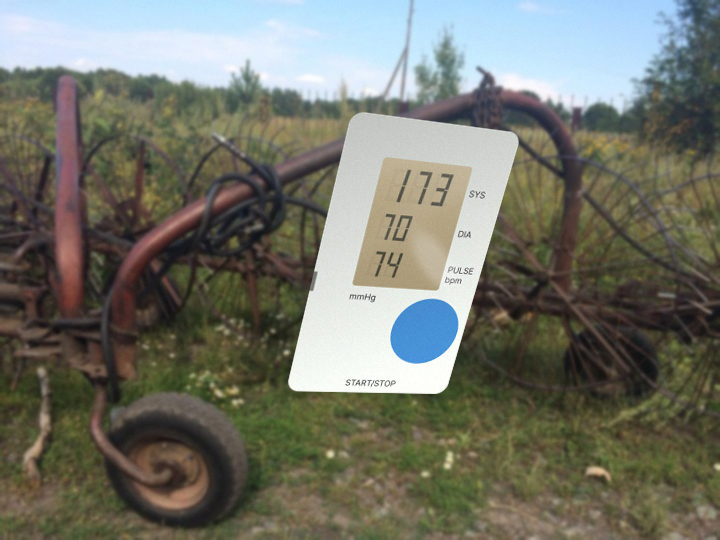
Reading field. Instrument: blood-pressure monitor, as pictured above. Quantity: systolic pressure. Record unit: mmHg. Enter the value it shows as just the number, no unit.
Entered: 173
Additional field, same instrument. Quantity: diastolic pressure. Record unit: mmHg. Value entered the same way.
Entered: 70
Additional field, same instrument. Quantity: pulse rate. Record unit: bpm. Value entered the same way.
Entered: 74
